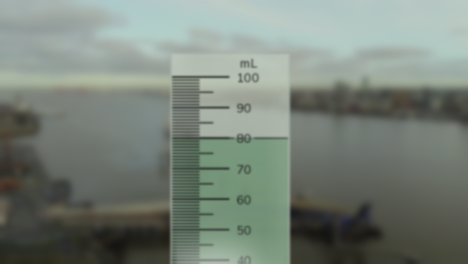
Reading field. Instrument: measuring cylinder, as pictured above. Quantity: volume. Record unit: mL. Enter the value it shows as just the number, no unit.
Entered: 80
